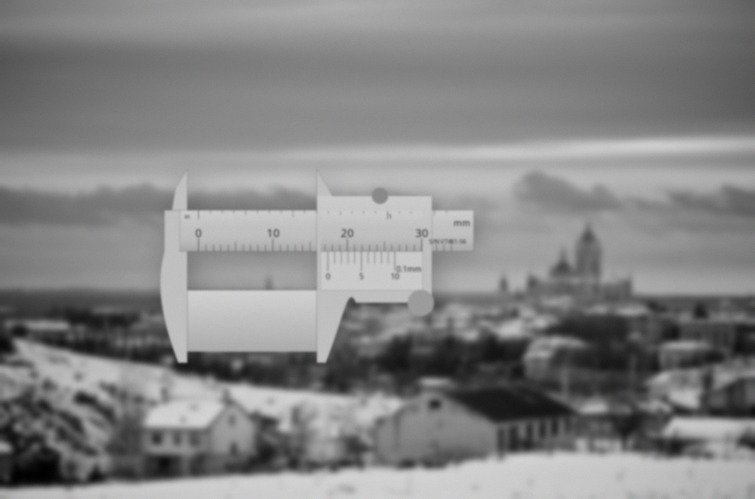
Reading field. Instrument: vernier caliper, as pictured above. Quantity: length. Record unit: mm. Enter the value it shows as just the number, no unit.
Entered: 17.4
